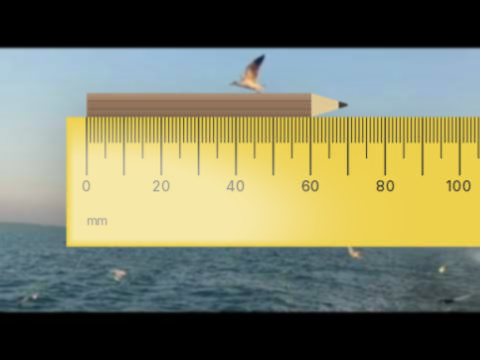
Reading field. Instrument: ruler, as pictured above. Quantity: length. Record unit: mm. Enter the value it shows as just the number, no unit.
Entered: 70
